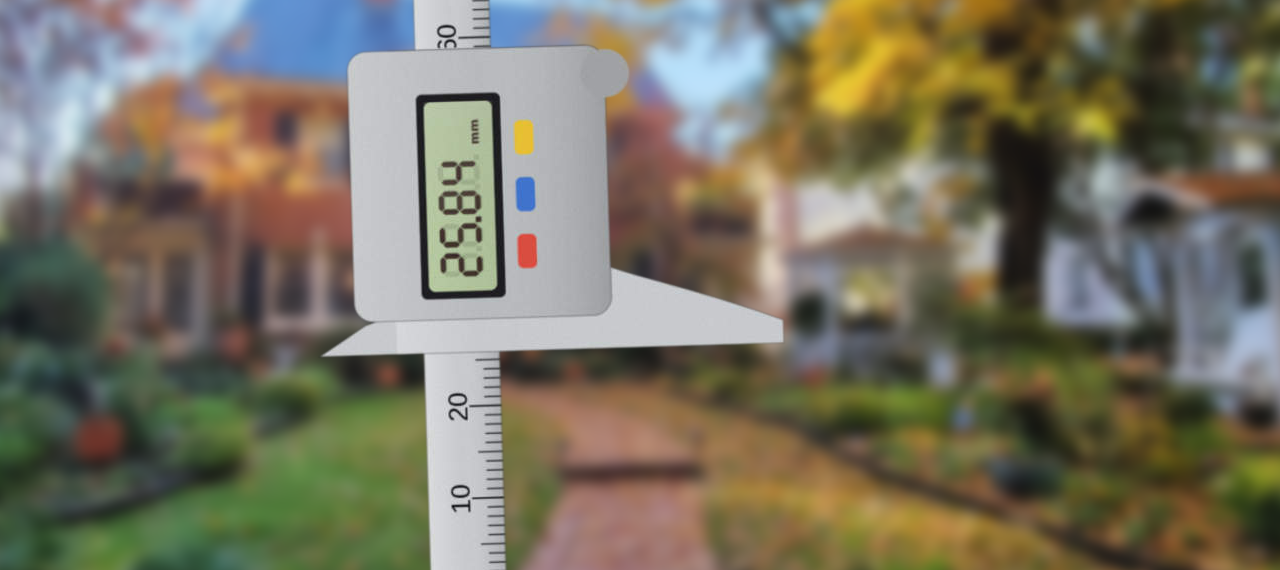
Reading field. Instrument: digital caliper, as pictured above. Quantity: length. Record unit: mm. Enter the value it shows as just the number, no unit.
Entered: 25.84
